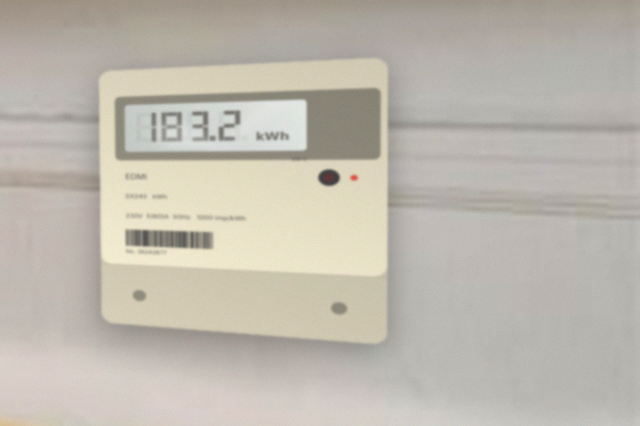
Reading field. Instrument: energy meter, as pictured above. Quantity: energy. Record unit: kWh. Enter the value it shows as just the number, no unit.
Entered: 183.2
